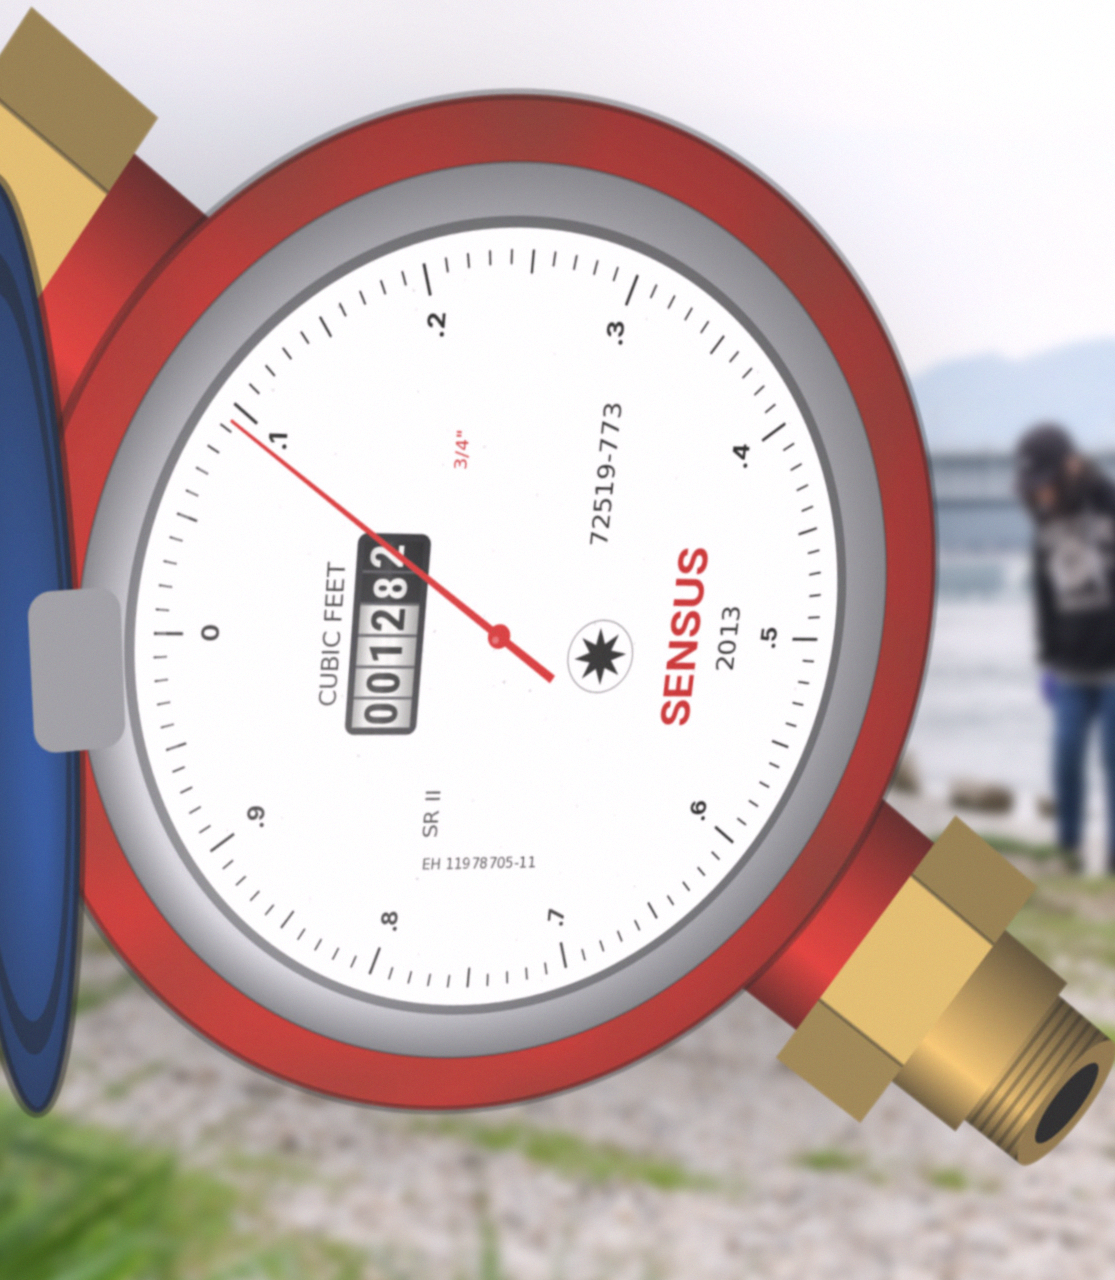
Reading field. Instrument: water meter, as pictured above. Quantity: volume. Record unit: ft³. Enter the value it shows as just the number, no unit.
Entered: 1282.09
